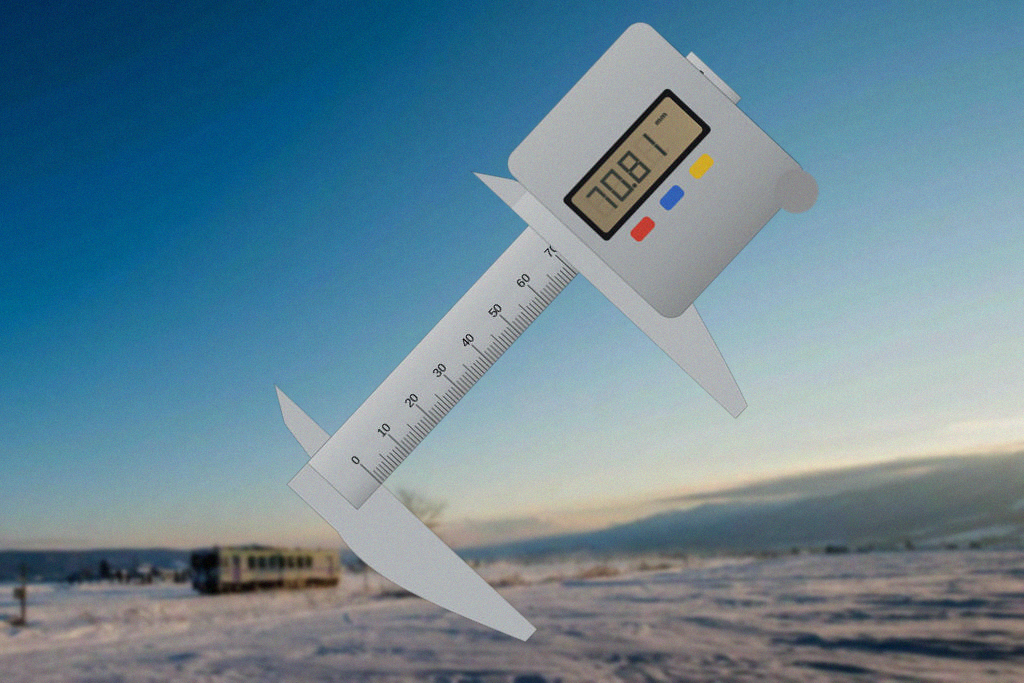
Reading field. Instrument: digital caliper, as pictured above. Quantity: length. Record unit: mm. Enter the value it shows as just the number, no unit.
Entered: 70.81
